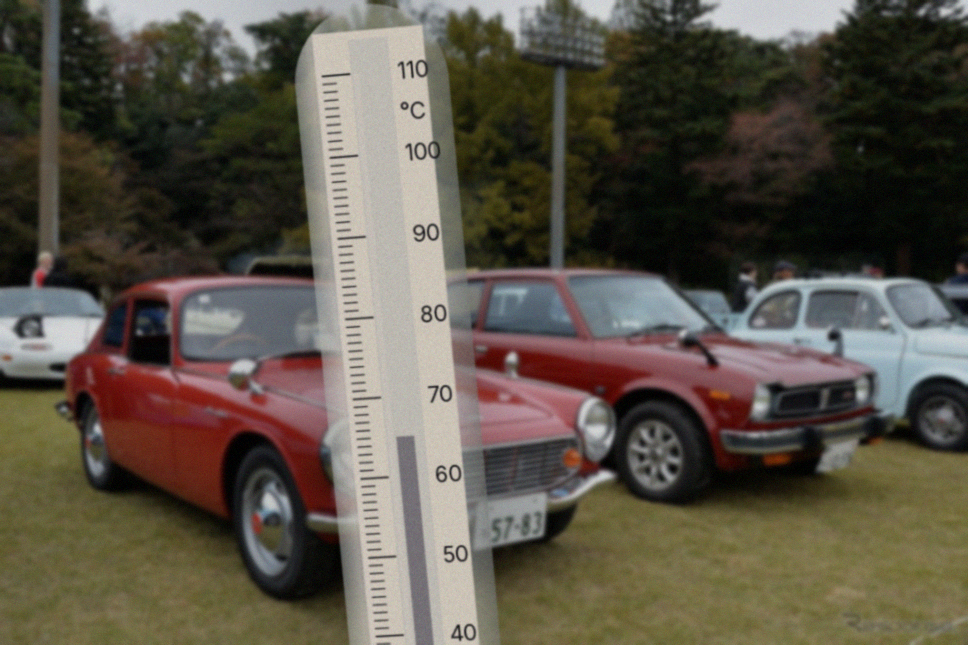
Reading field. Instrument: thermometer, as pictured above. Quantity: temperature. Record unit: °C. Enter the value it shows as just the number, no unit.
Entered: 65
